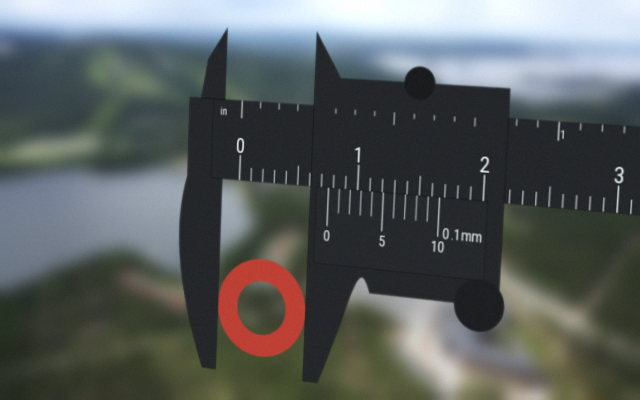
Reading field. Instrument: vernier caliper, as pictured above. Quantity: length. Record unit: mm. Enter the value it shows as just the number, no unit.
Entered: 7.6
